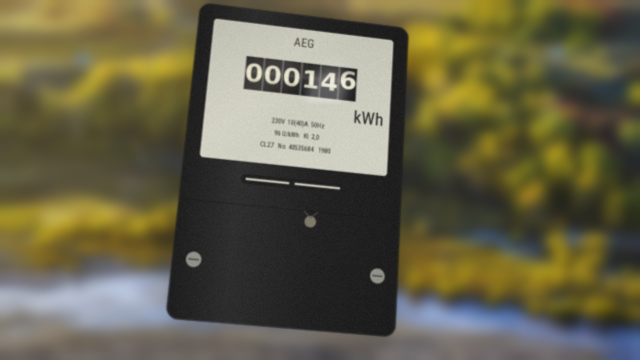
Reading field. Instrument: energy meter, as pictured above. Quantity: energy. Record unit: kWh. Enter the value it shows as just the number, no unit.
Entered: 146
